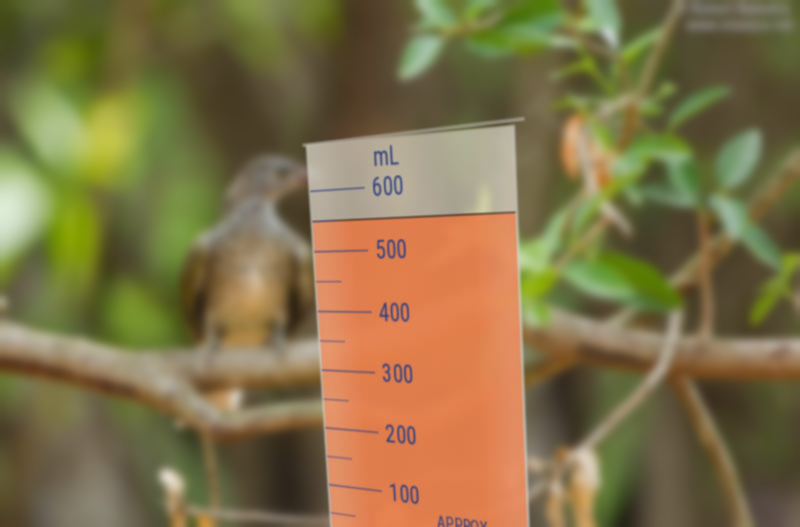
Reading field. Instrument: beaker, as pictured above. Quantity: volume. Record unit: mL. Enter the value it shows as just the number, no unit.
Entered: 550
